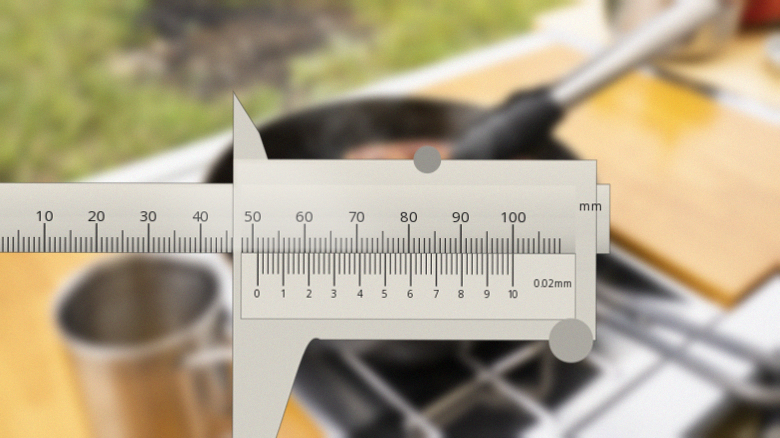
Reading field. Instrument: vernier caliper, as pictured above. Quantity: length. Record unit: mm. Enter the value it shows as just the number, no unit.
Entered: 51.0
